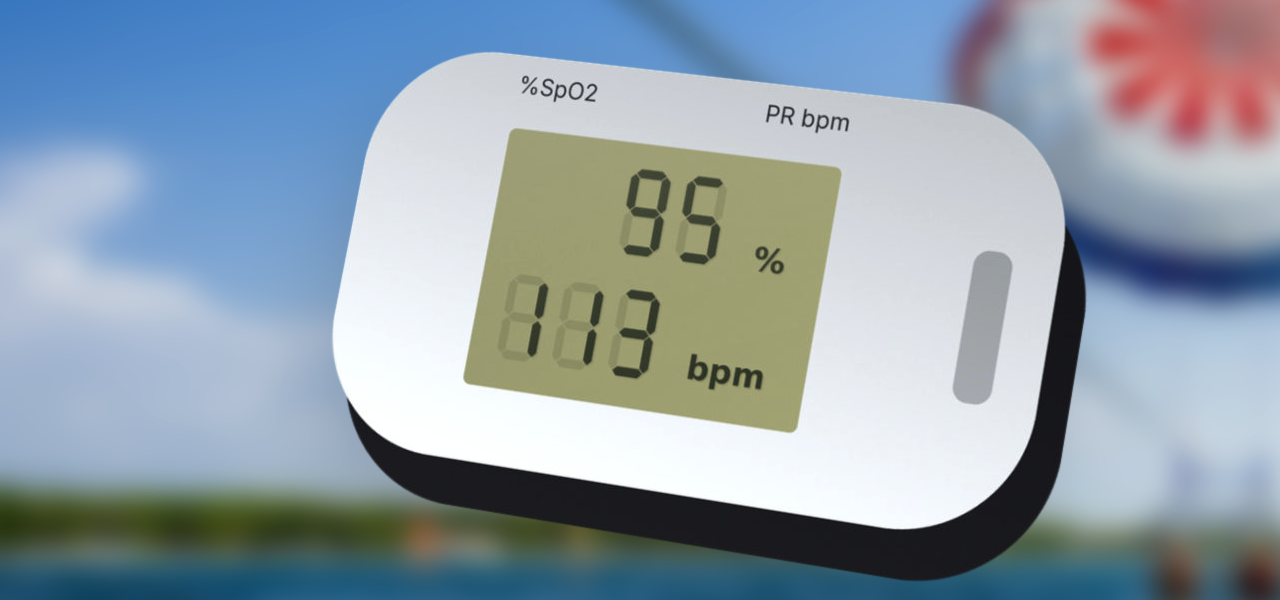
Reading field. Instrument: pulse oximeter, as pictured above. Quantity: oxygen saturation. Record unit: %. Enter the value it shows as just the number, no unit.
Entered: 95
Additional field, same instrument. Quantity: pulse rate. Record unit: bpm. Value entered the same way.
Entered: 113
